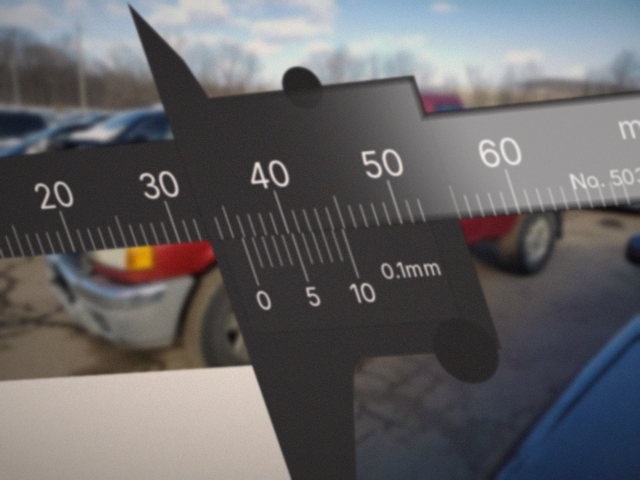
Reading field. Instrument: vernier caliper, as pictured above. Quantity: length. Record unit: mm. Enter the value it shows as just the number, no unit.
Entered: 35.8
